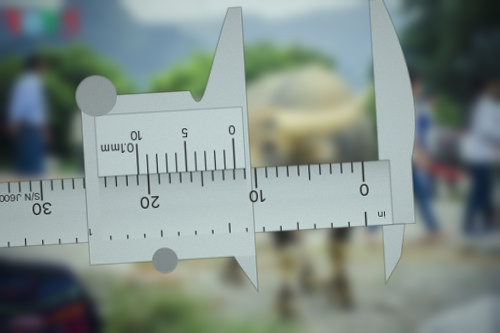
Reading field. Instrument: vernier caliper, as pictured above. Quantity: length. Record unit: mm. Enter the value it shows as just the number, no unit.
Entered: 11.9
